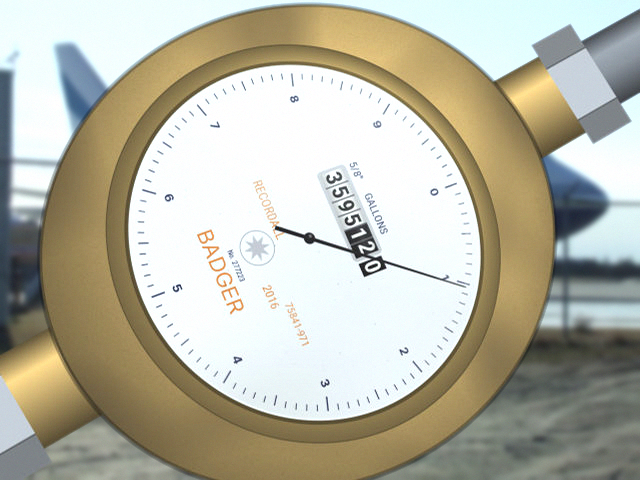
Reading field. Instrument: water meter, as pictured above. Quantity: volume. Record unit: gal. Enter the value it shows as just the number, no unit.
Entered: 3595121.0
